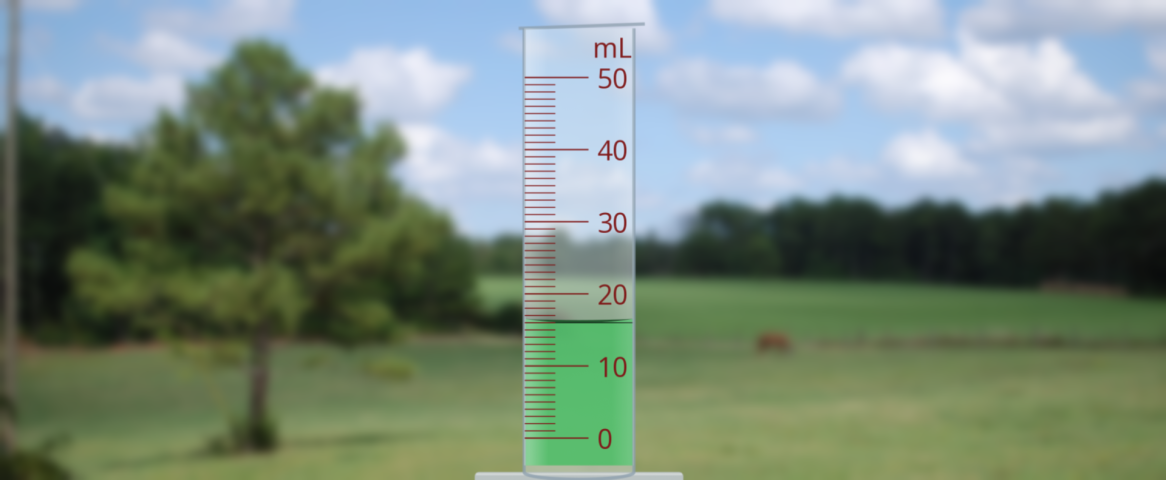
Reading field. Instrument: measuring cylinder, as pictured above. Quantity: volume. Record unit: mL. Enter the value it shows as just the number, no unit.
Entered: 16
